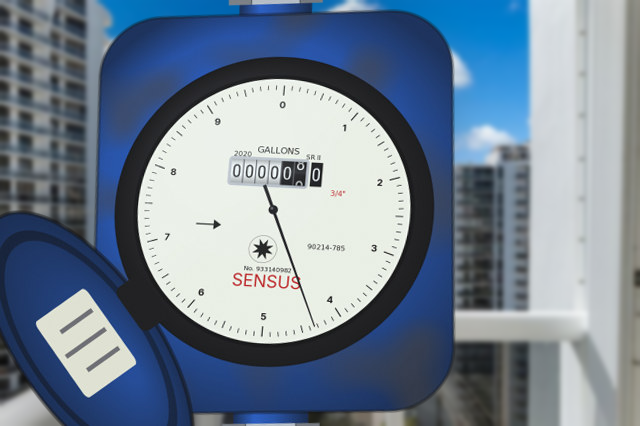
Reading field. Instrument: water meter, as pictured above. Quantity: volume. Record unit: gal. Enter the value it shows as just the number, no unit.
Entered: 84.3
